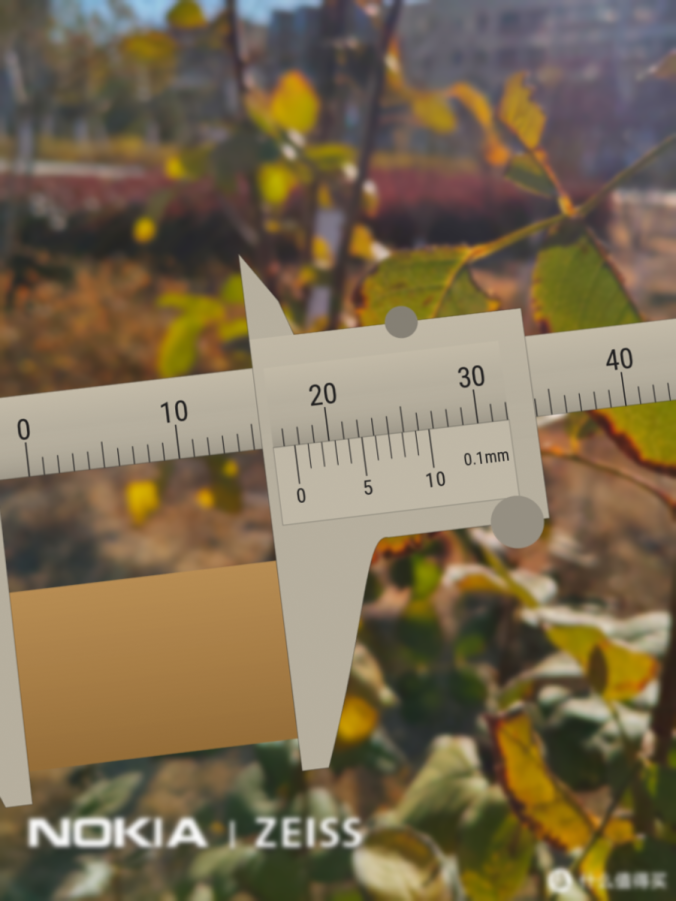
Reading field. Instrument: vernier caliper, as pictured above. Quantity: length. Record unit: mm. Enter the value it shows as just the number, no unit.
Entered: 17.7
